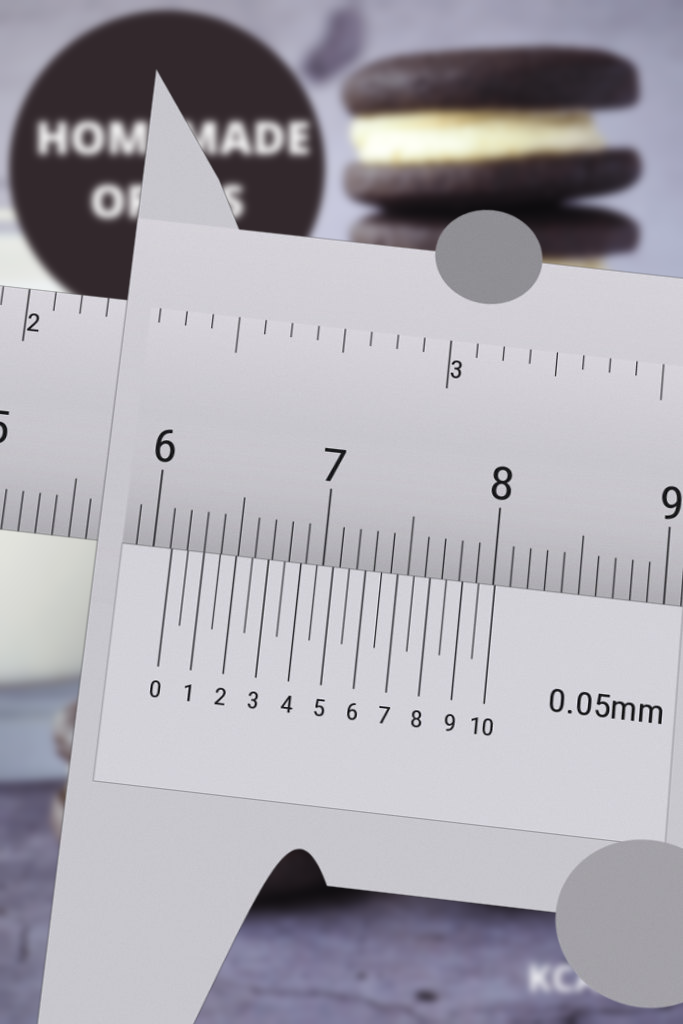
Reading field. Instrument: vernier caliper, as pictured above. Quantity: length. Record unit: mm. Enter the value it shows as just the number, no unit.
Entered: 61.1
